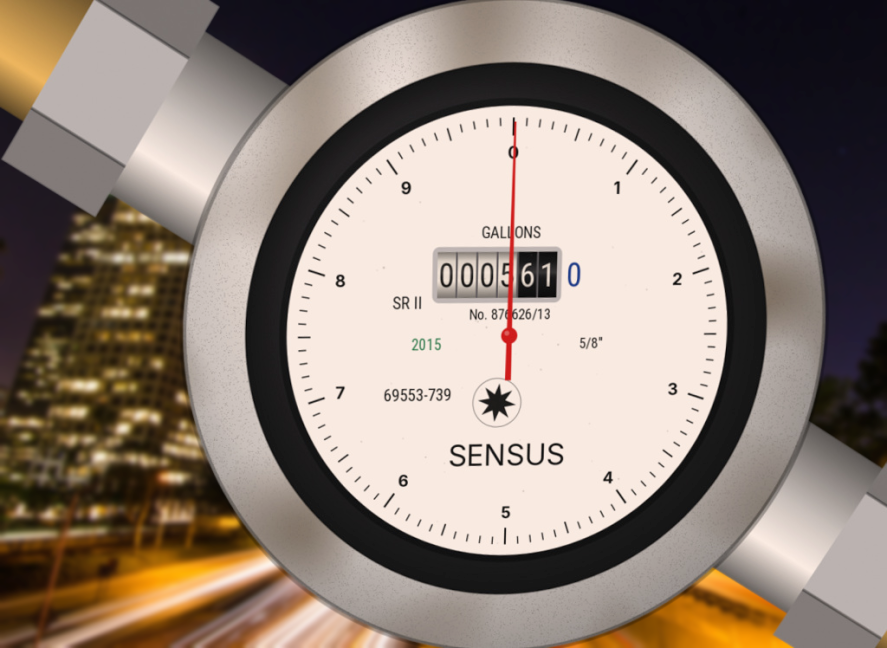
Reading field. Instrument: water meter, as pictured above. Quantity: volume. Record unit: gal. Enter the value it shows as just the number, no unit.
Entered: 5610.0
